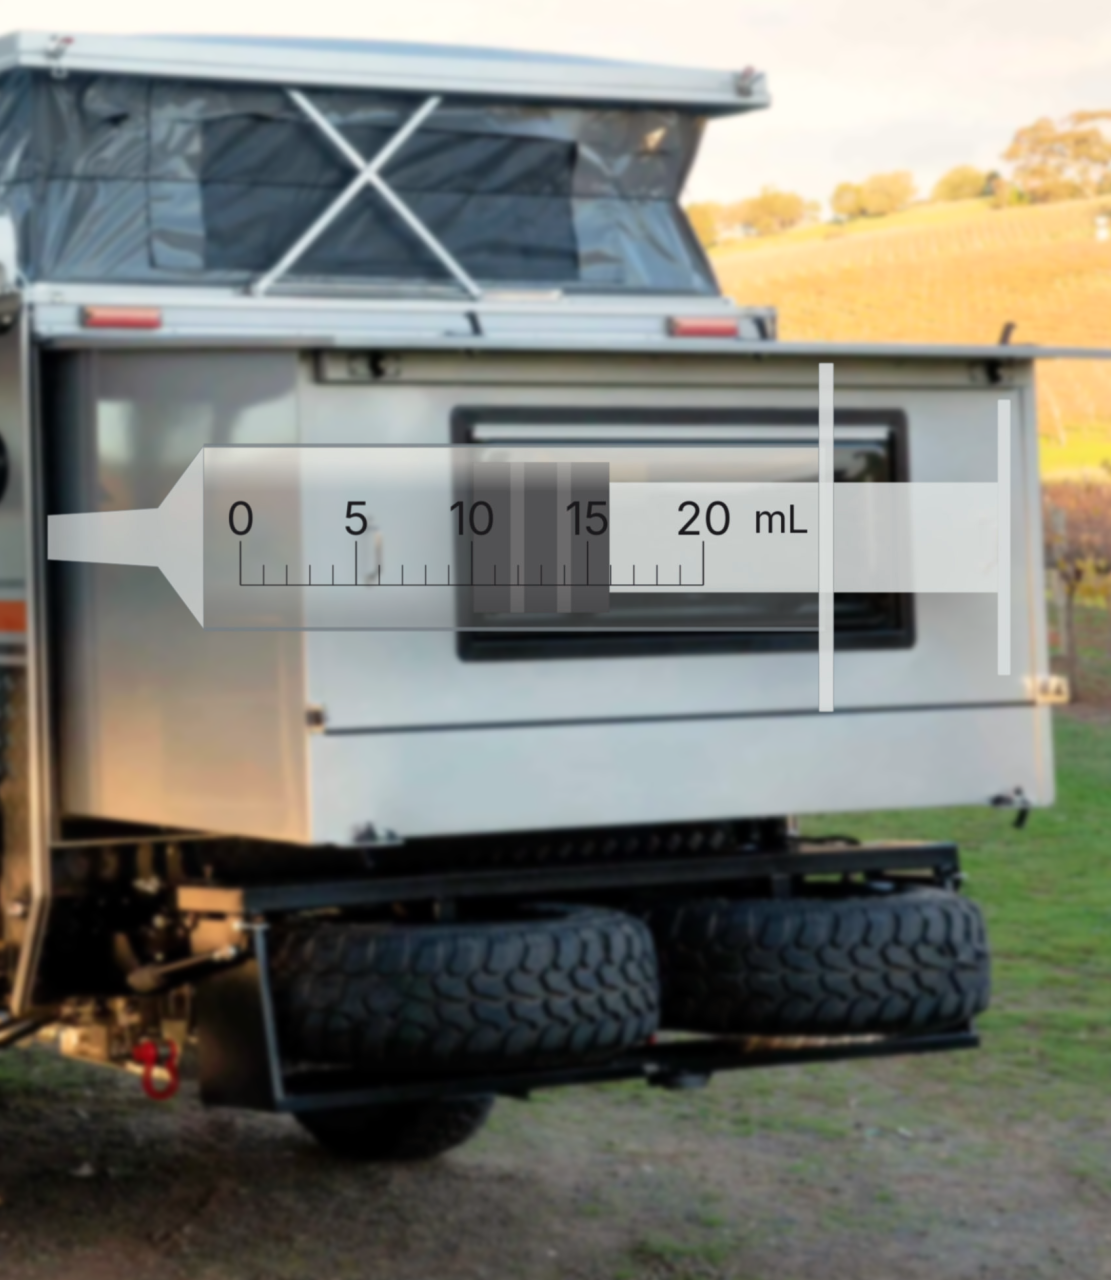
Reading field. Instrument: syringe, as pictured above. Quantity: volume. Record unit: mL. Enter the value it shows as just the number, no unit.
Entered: 10
